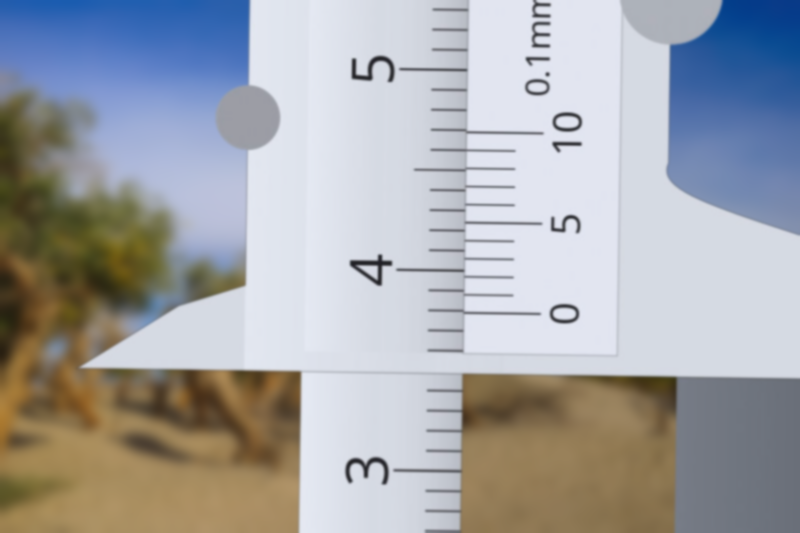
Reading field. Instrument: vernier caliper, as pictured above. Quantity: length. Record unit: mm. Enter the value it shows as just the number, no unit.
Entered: 37.9
